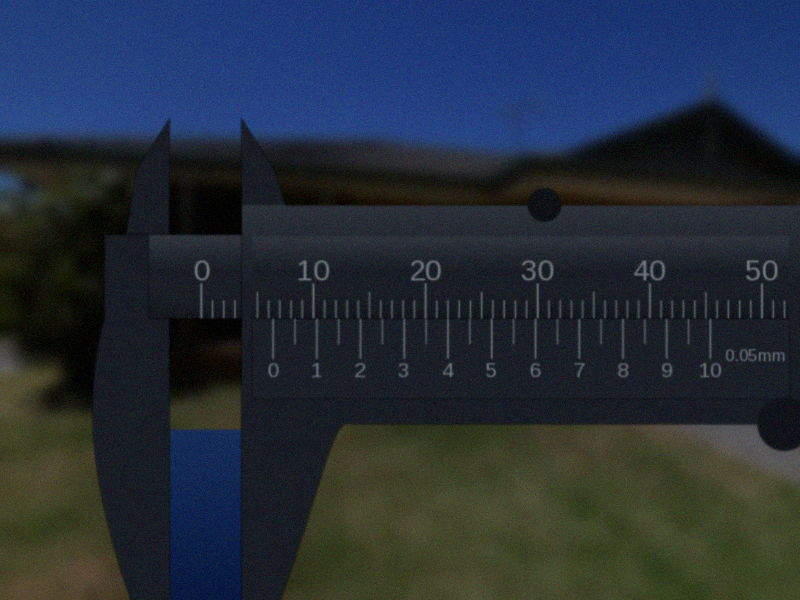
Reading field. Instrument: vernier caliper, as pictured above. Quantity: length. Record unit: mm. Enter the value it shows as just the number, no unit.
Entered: 6.4
